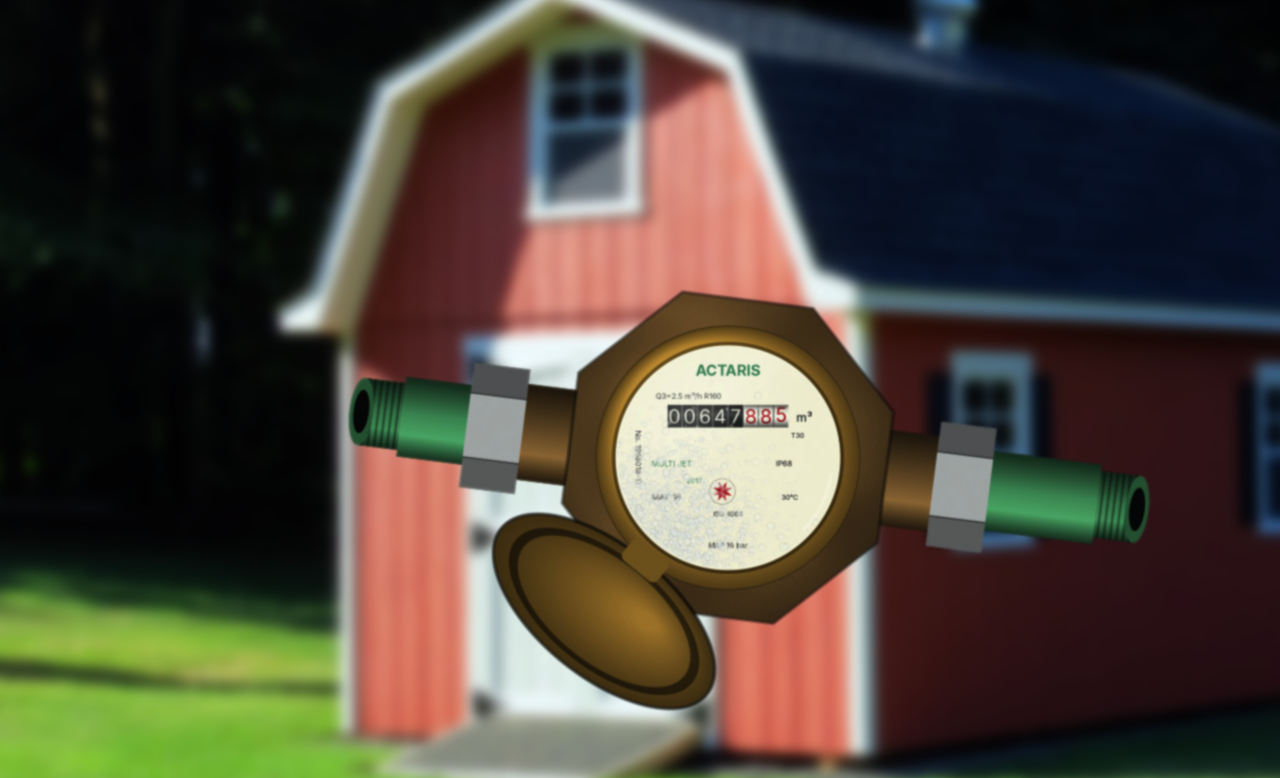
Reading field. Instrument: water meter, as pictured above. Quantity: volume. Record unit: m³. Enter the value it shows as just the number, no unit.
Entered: 647.885
